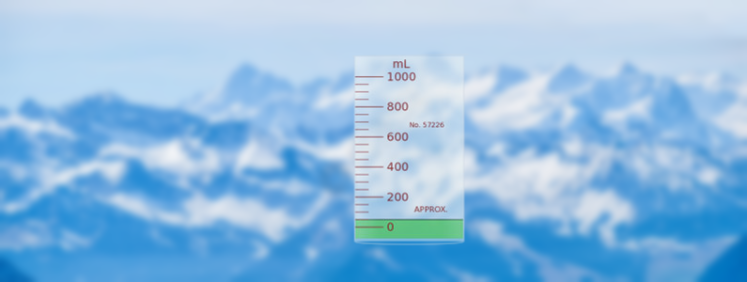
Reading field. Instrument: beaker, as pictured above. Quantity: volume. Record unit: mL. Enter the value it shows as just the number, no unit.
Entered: 50
